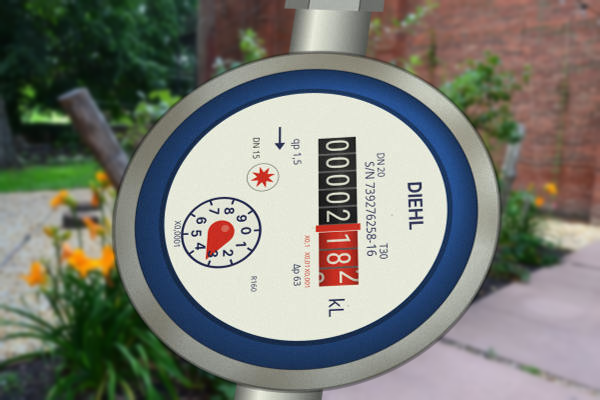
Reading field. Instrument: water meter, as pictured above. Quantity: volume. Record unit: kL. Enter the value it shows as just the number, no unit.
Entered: 2.1823
